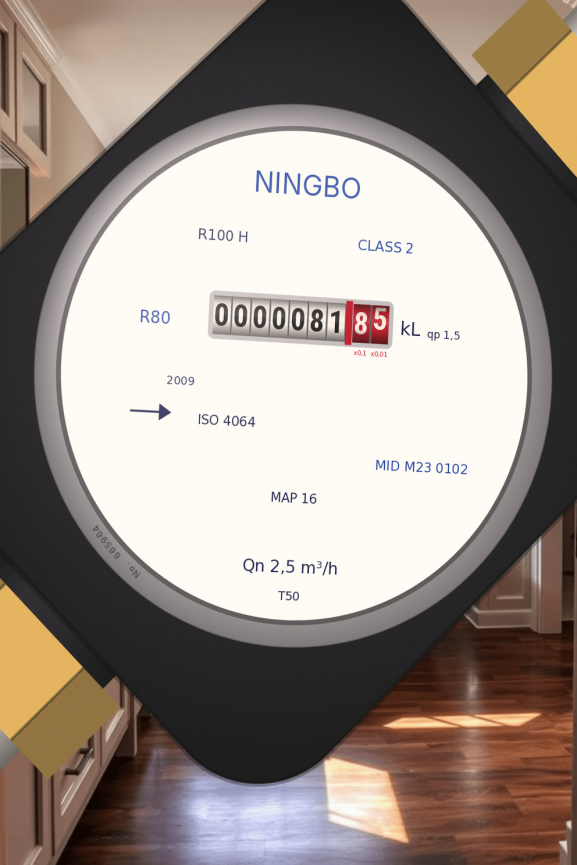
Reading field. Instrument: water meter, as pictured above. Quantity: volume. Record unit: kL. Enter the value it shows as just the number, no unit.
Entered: 81.85
